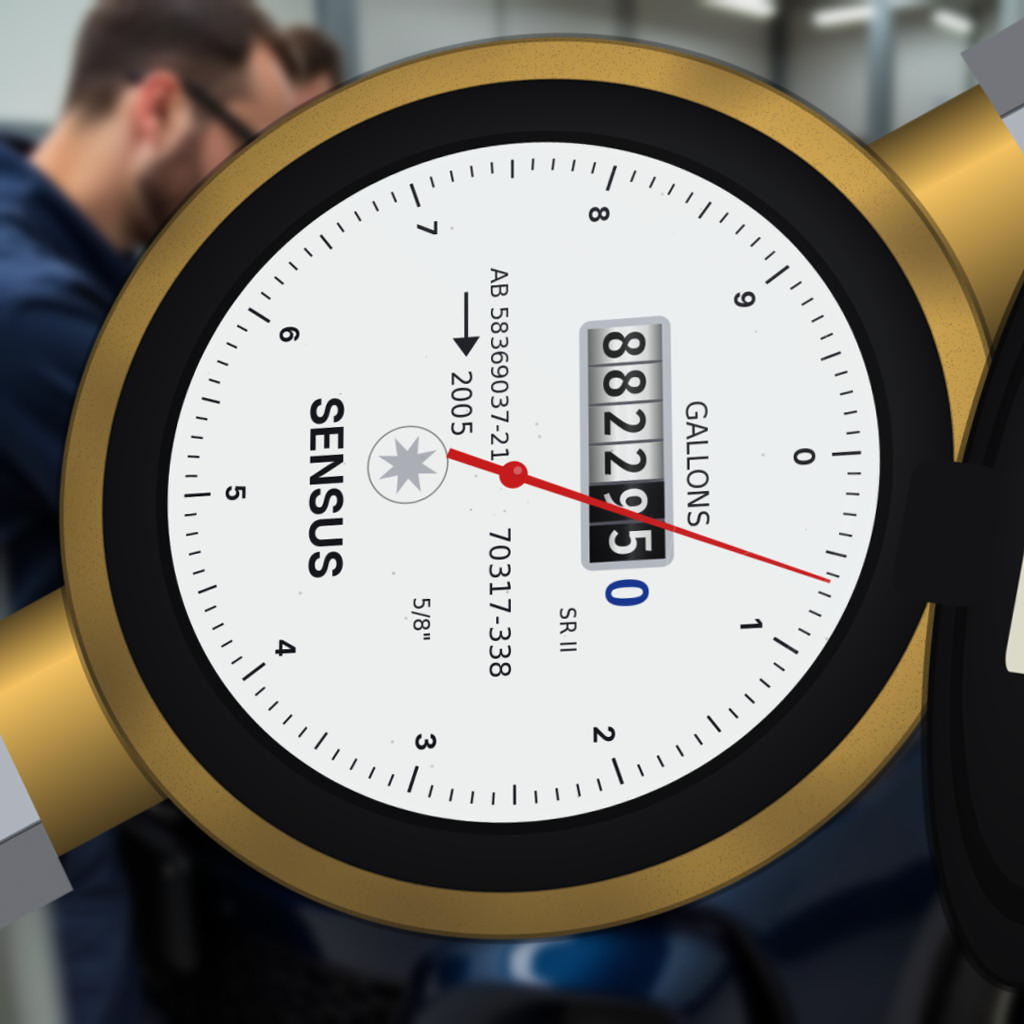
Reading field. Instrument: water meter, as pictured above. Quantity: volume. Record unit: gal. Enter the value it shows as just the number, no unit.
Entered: 8822950.6
